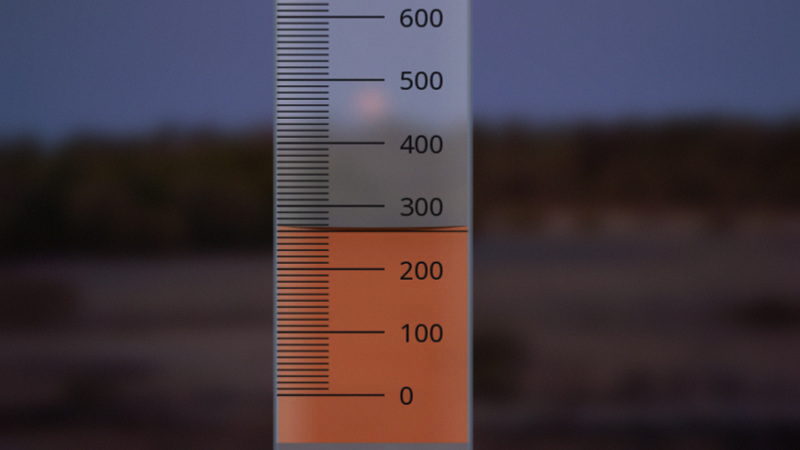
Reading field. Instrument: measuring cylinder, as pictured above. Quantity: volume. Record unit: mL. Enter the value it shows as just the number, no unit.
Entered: 260
